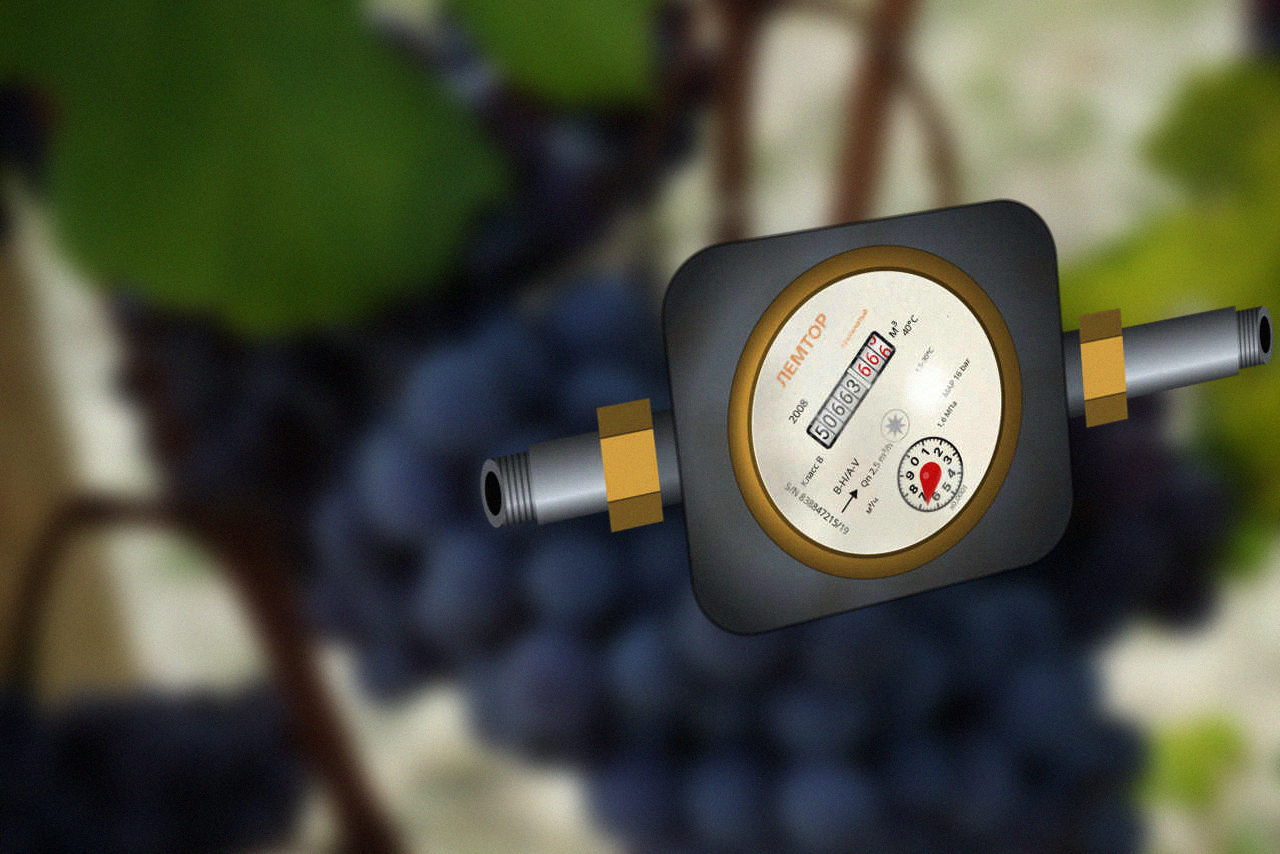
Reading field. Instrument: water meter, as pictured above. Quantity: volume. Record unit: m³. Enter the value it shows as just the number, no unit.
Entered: 50663.6656
